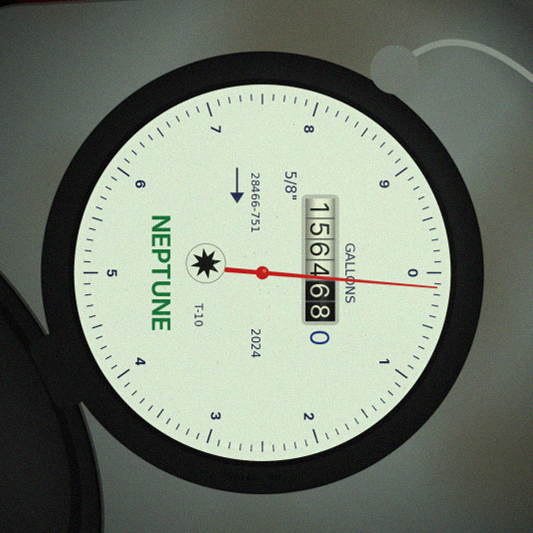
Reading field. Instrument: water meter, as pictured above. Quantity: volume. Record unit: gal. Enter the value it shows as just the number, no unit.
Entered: 1564680.1
